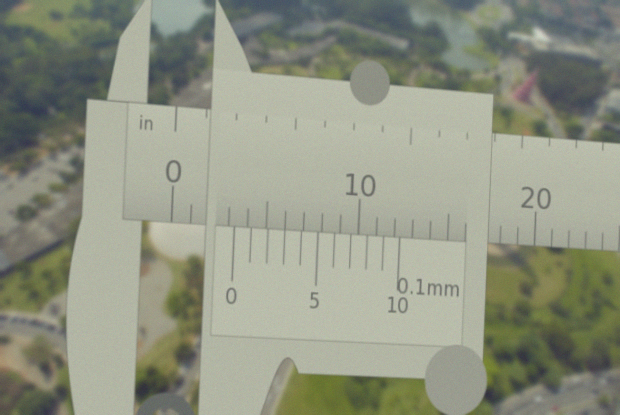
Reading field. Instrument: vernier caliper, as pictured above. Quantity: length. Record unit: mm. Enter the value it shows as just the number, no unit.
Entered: 3.3
